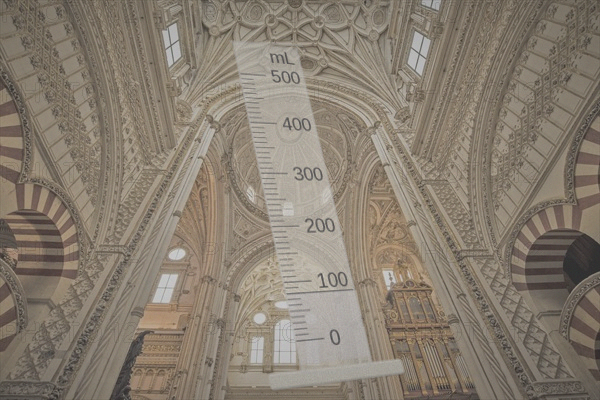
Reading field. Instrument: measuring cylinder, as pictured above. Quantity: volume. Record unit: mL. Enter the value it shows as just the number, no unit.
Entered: 80
